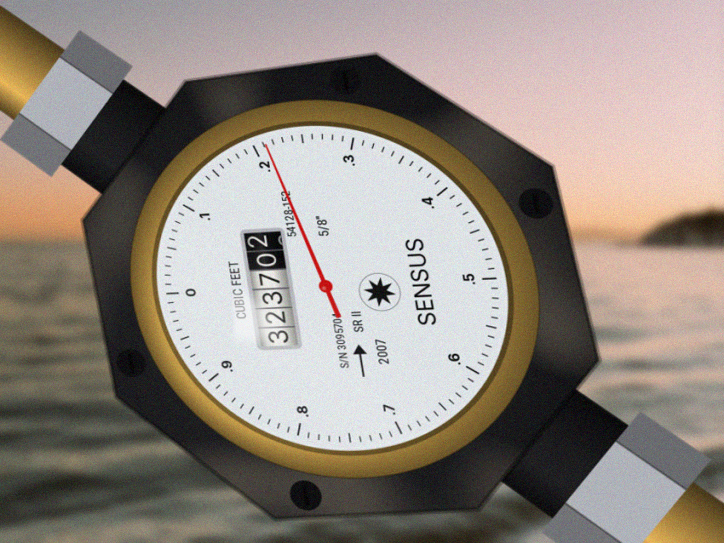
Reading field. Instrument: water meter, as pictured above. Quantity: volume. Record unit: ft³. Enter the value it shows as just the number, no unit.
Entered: 323702.21
